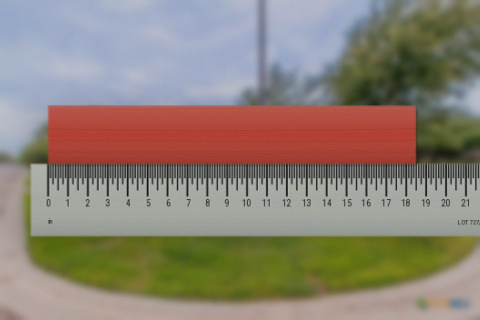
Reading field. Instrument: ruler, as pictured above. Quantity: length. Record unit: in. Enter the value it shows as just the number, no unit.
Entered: 18.5
